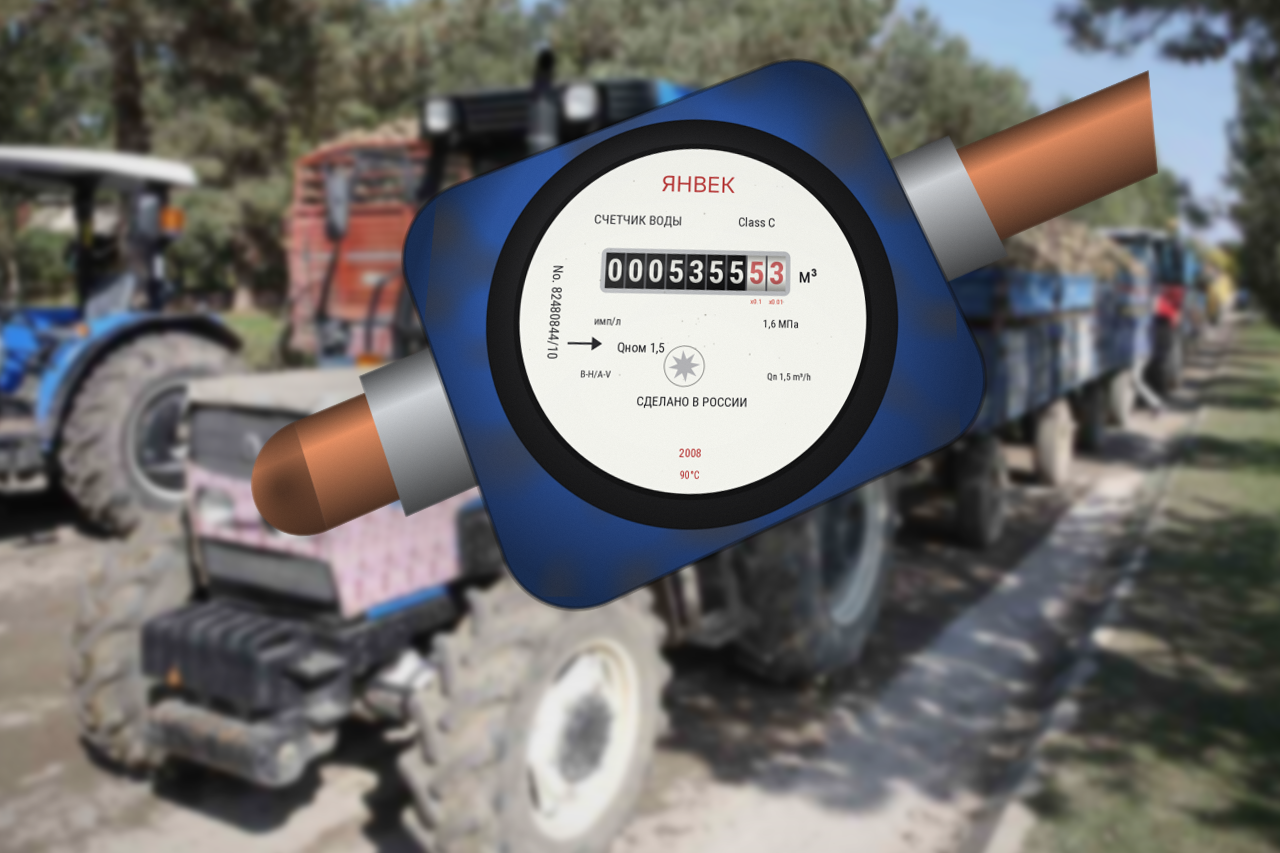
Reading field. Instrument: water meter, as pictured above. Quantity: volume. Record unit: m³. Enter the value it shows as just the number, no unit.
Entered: 5355.53
